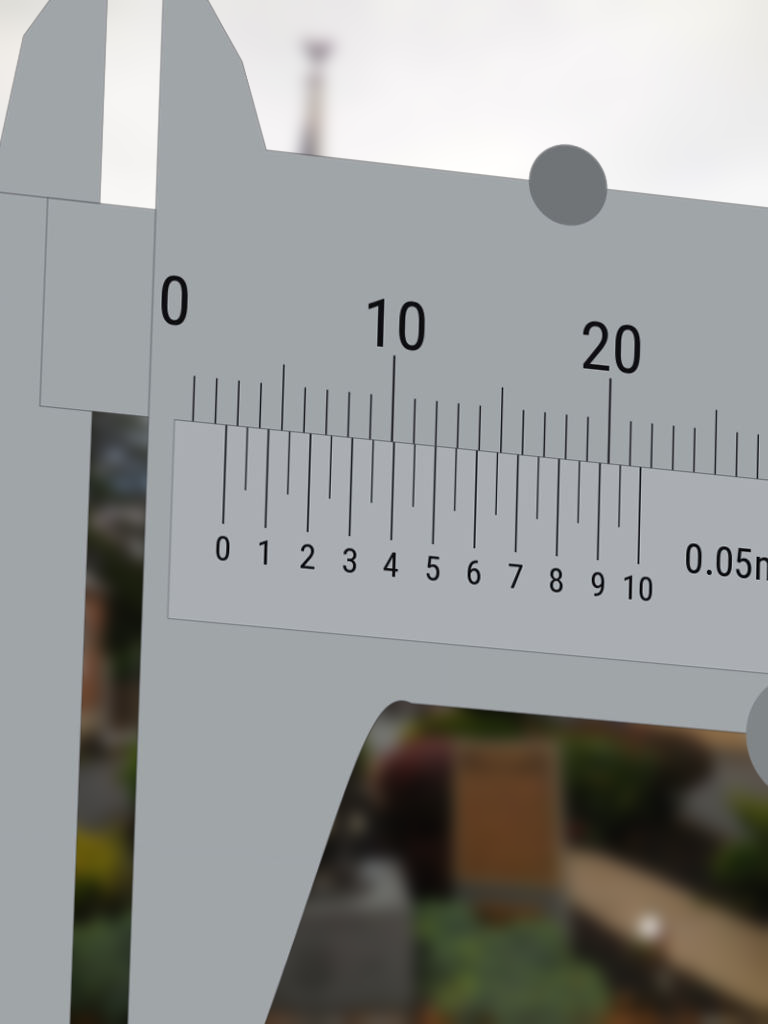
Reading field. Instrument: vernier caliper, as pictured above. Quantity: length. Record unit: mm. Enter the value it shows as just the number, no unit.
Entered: 2.5
